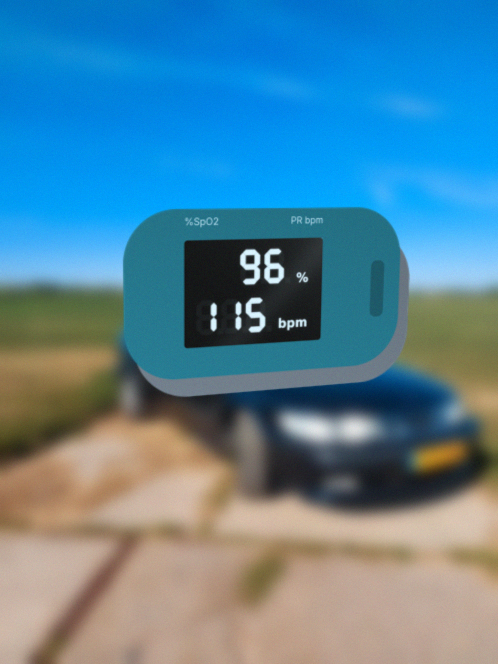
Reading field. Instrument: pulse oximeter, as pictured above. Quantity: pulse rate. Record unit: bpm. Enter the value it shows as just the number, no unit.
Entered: 115
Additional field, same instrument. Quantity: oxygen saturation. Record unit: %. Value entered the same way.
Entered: 96
